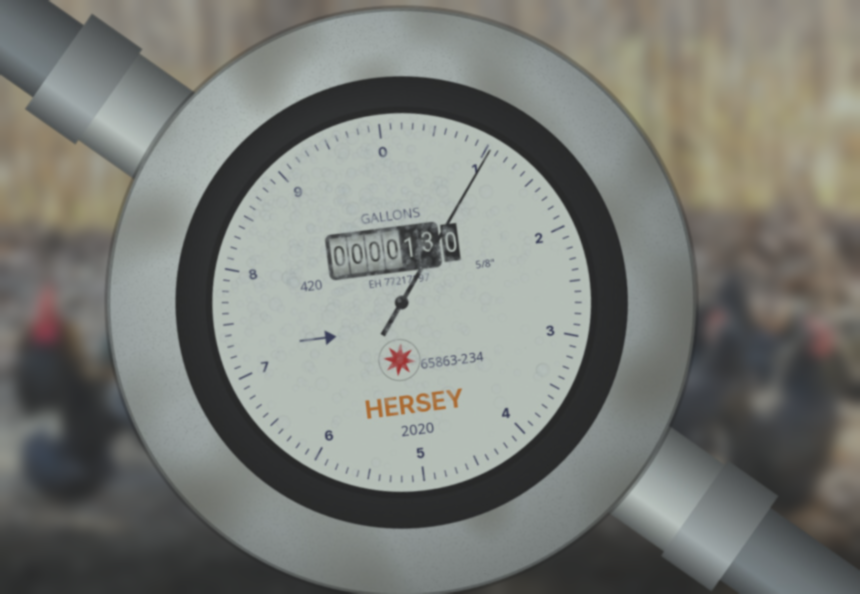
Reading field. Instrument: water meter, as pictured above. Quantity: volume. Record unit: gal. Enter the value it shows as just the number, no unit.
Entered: 131.0
